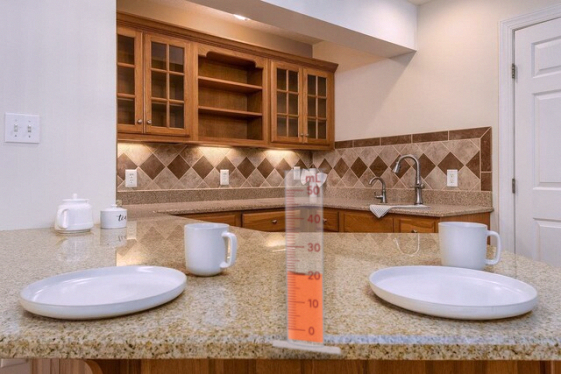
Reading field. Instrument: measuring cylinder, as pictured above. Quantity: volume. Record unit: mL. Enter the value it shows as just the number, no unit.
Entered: 20
